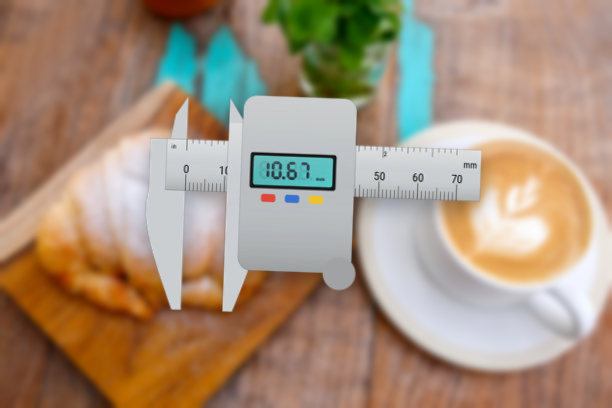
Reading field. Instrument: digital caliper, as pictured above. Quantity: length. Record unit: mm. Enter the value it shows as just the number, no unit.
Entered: 10.67
